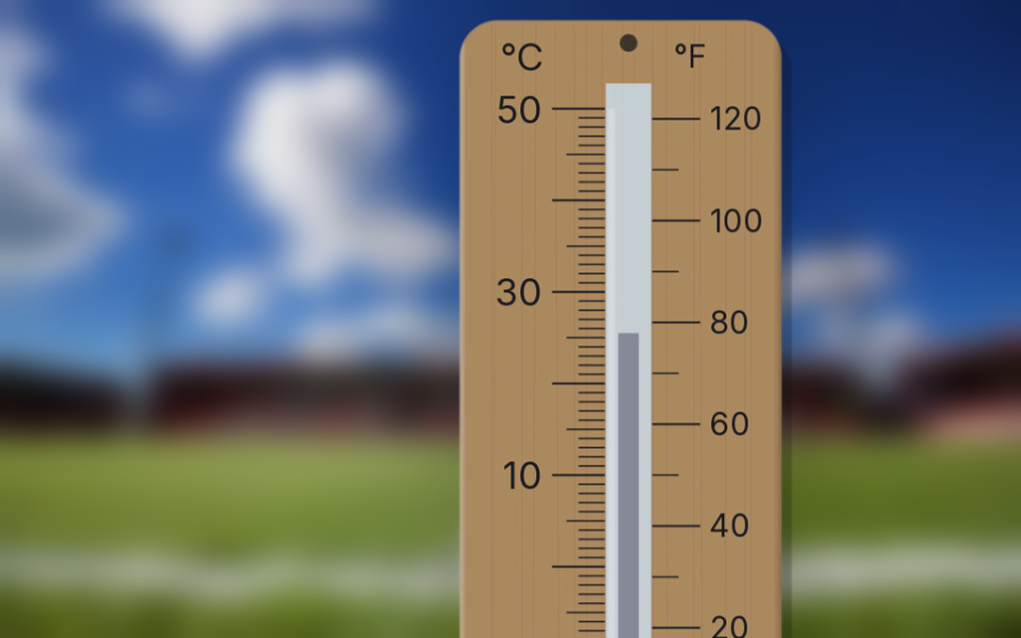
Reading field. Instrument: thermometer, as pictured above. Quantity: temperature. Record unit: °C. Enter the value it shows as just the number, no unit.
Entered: 25.5
